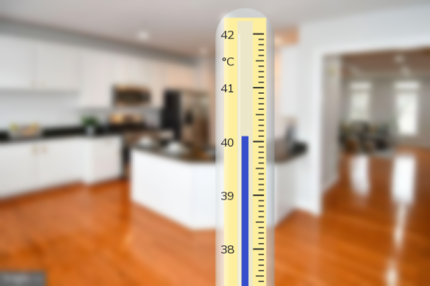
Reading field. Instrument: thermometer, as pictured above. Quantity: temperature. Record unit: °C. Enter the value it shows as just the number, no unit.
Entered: 40.1
